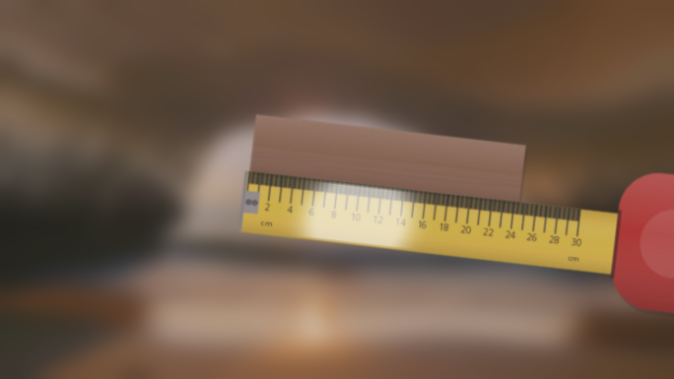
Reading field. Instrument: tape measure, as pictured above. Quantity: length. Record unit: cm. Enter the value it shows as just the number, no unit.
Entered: 24.5
